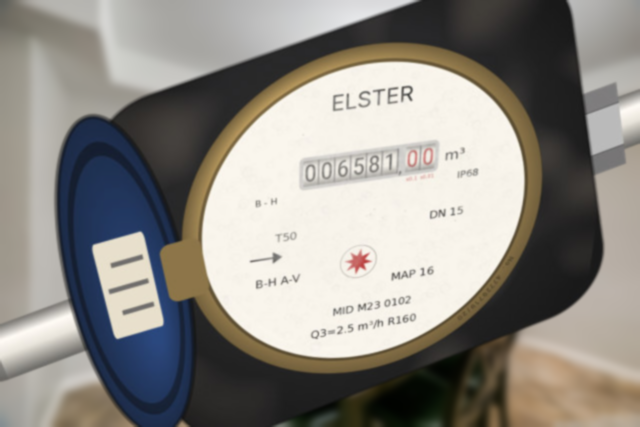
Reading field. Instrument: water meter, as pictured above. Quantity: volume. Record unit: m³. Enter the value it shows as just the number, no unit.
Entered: 6581.00
